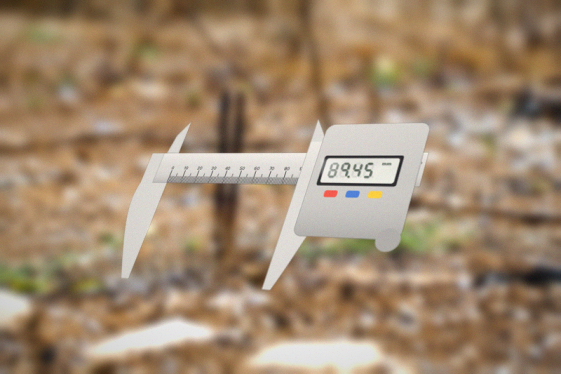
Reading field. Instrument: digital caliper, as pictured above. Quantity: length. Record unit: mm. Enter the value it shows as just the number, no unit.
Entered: 89.45
